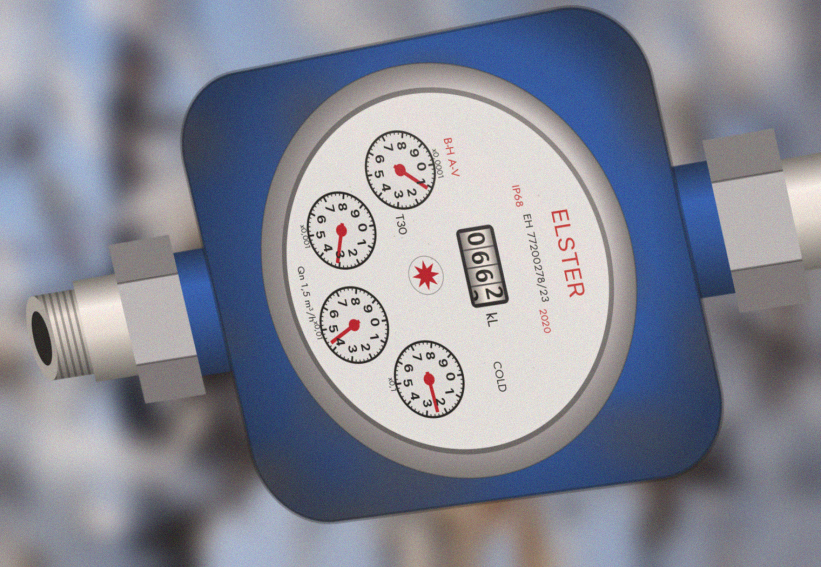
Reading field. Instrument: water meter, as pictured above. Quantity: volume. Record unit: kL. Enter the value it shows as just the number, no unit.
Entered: 662.2431
